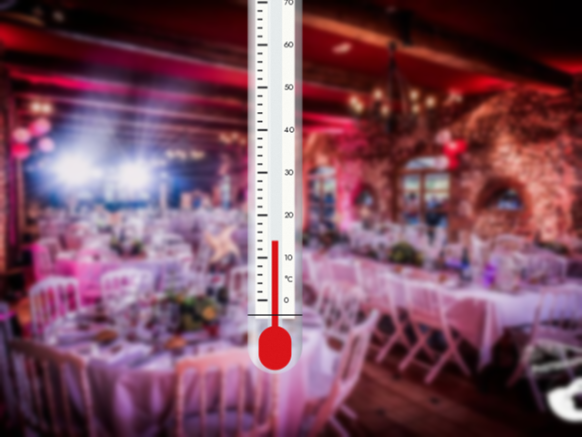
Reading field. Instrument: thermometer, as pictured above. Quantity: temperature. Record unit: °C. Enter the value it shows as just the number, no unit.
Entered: 14
